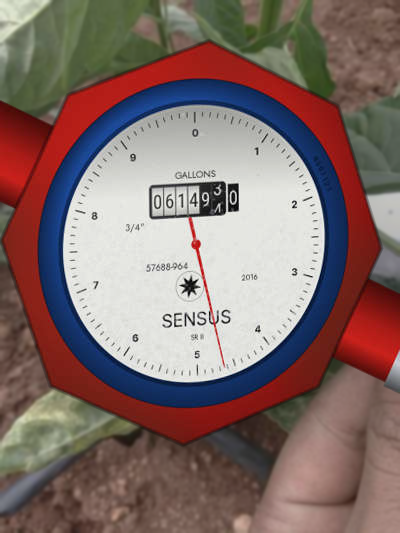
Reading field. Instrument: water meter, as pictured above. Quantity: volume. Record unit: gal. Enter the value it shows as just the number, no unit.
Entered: 614934.6
